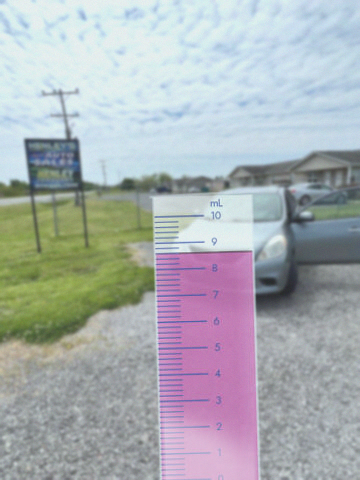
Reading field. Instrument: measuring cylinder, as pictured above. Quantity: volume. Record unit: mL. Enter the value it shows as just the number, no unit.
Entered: 8.6
